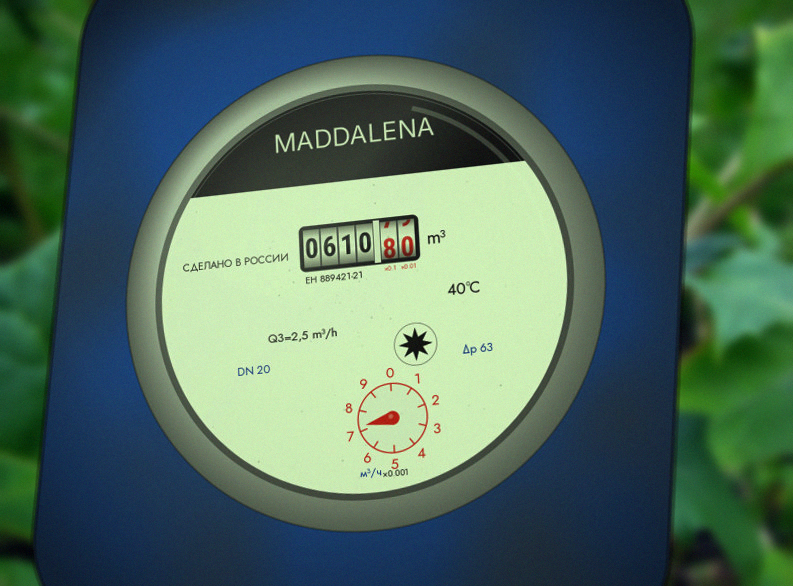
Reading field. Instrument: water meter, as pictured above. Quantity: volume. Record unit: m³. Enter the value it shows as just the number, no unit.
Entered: 610.797
